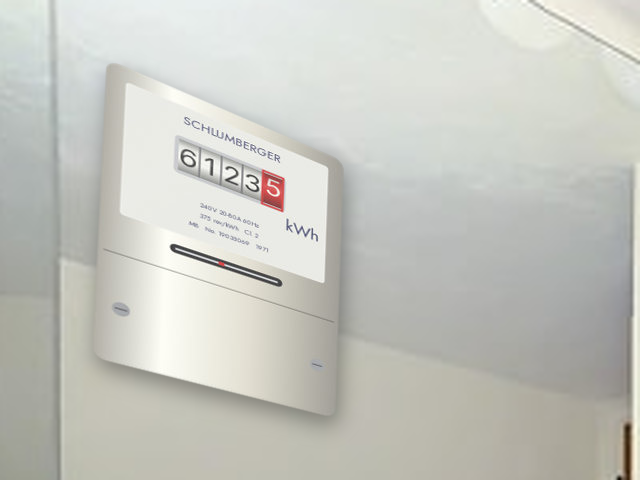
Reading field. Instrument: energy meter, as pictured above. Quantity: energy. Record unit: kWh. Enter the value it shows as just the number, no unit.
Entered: 6123.5
